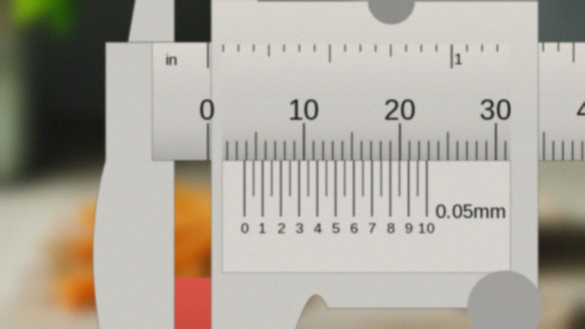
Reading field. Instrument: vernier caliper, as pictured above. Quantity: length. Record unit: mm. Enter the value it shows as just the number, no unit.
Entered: 3.8
